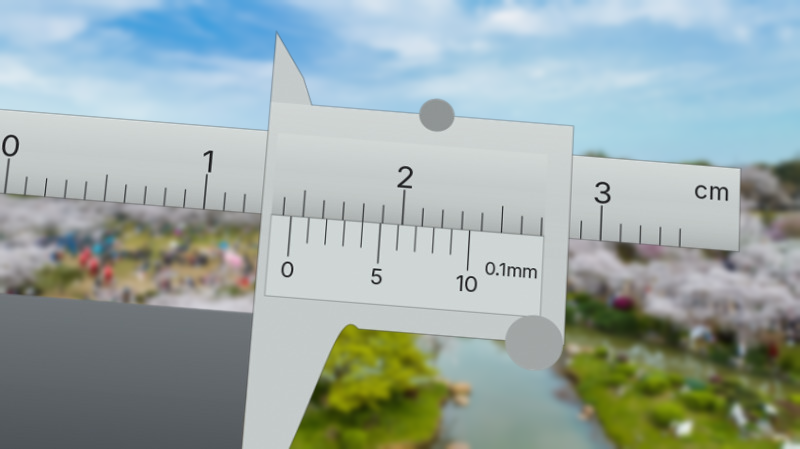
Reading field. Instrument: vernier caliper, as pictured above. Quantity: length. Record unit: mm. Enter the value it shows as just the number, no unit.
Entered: 14.4
